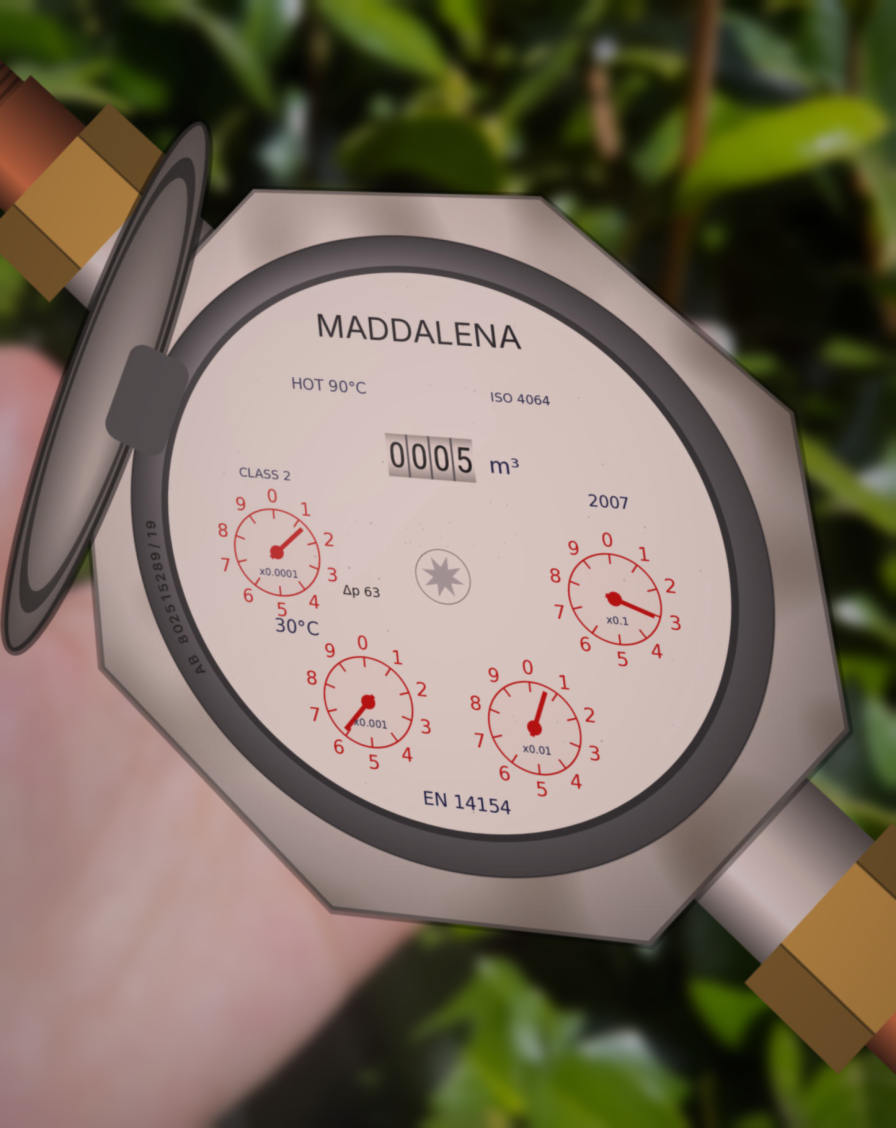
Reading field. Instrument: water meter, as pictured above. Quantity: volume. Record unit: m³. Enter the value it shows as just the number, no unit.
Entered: 5.3061
